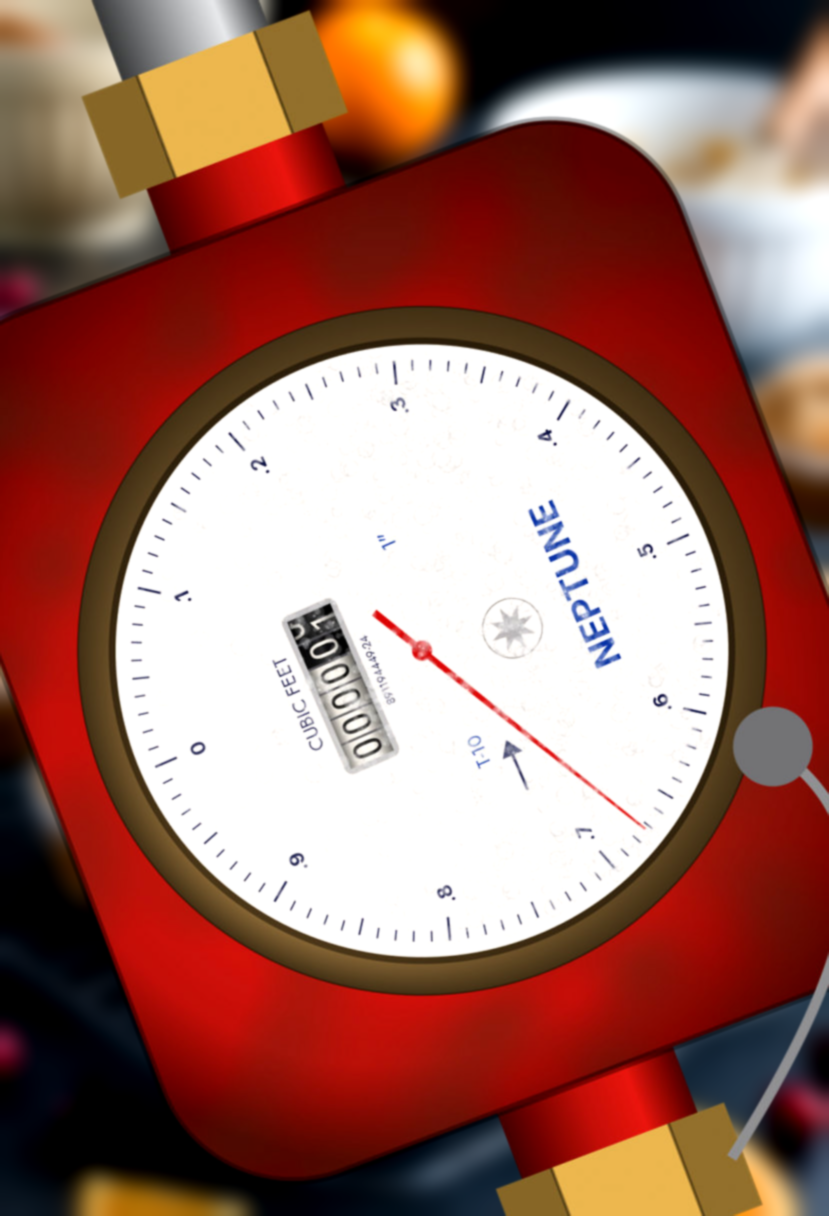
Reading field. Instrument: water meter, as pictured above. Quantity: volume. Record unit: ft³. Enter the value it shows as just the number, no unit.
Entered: 0.67
